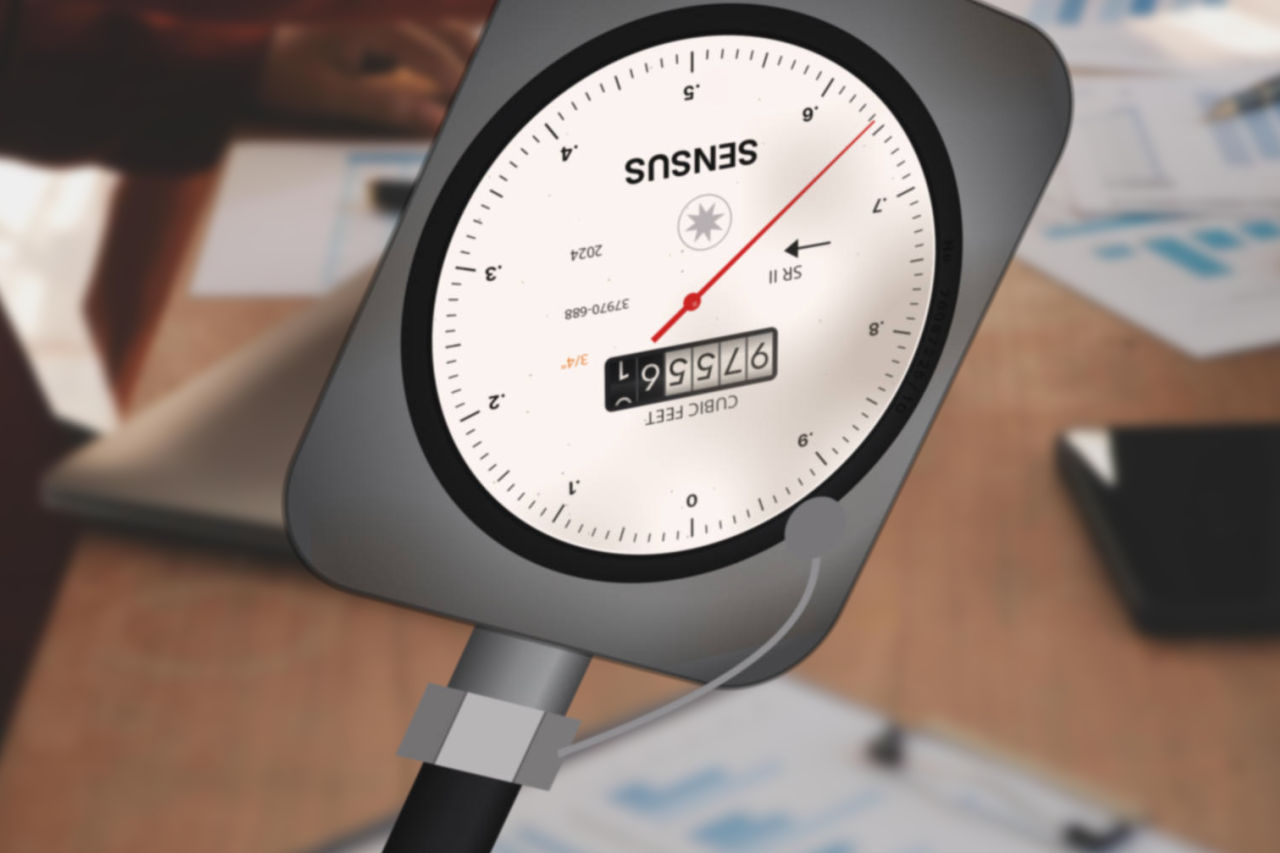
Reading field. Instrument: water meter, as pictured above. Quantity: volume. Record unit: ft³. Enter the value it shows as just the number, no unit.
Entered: 975560.64
